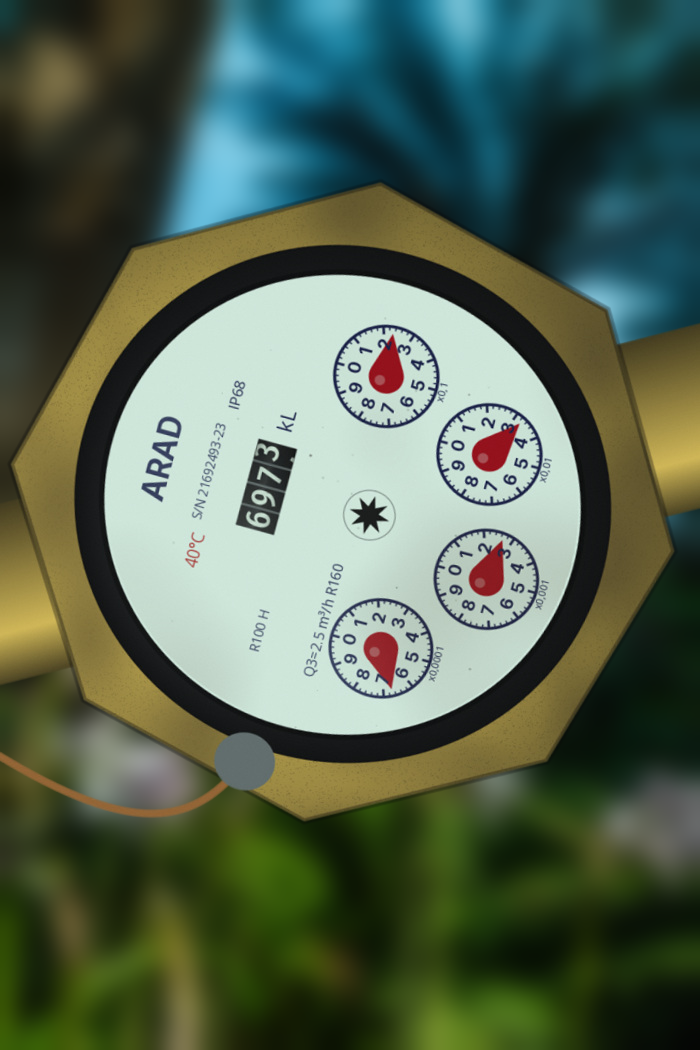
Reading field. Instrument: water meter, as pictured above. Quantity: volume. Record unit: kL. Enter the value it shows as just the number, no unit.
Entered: 6973.2326
